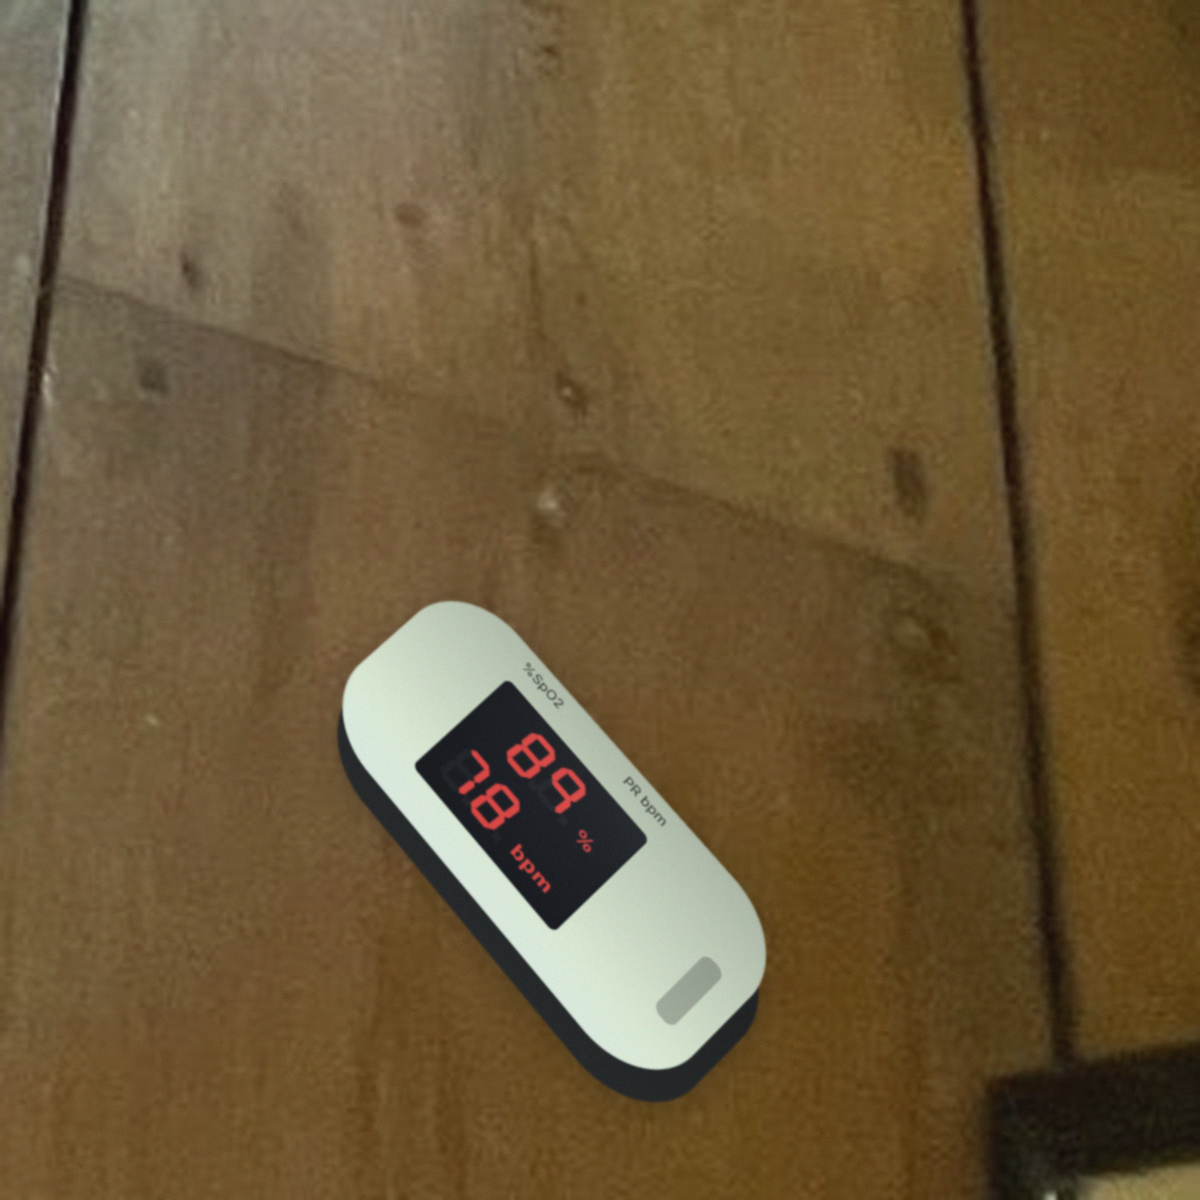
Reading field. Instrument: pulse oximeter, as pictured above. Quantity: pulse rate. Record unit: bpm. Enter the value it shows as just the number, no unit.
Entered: 78
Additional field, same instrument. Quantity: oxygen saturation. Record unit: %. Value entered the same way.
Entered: 89
